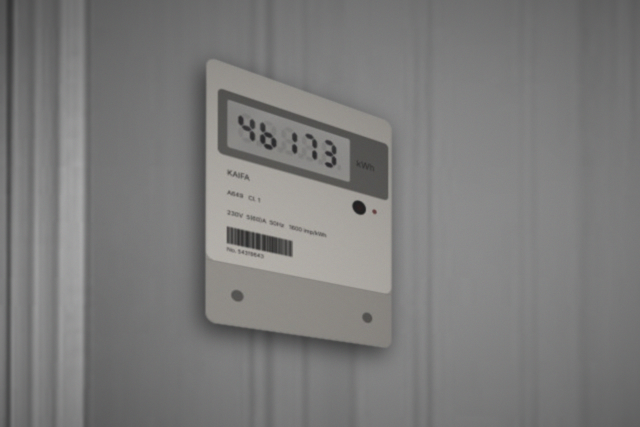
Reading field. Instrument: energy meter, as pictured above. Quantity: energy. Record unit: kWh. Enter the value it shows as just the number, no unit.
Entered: 46173
